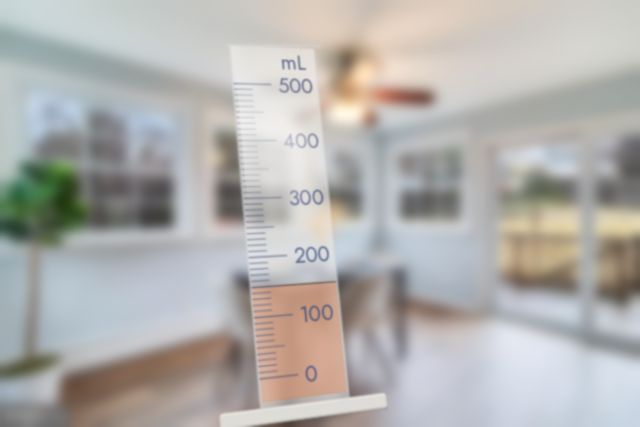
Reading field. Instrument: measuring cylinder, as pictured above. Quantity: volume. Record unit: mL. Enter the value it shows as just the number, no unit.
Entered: 150
